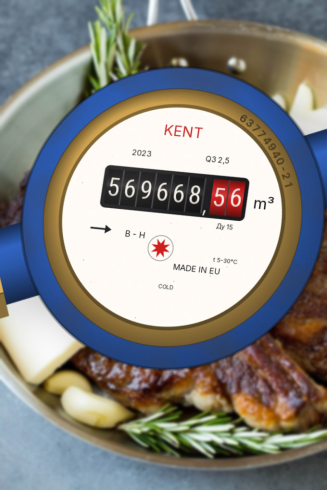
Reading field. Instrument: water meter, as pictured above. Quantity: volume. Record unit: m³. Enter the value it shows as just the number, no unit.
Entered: 569668.56
